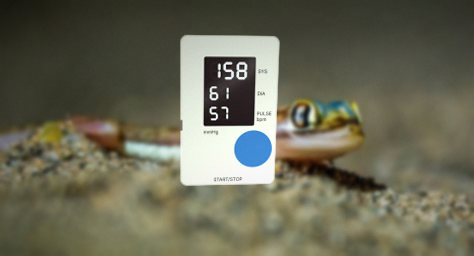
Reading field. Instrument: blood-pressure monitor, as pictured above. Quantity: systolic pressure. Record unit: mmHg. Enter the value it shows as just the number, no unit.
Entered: 158
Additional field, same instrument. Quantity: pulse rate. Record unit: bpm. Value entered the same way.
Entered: 57
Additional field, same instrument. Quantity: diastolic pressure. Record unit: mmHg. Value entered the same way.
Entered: 61
